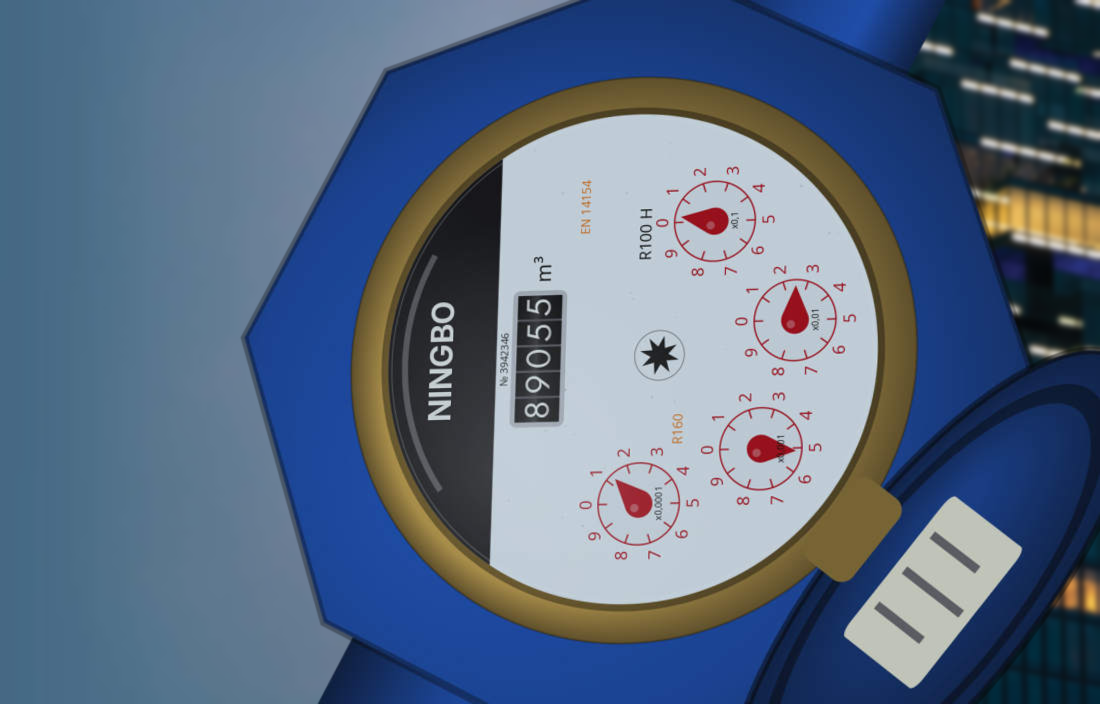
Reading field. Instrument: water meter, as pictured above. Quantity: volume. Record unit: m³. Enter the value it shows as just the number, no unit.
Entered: 89055.0251
